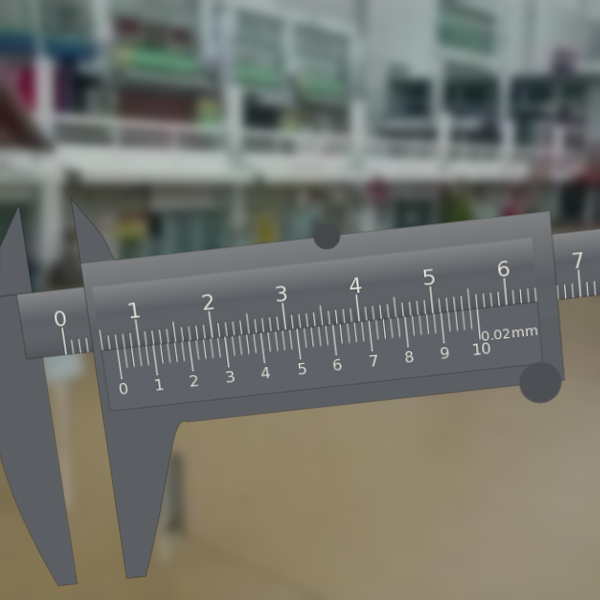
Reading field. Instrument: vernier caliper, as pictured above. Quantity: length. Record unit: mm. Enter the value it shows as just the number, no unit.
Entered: 7.0
